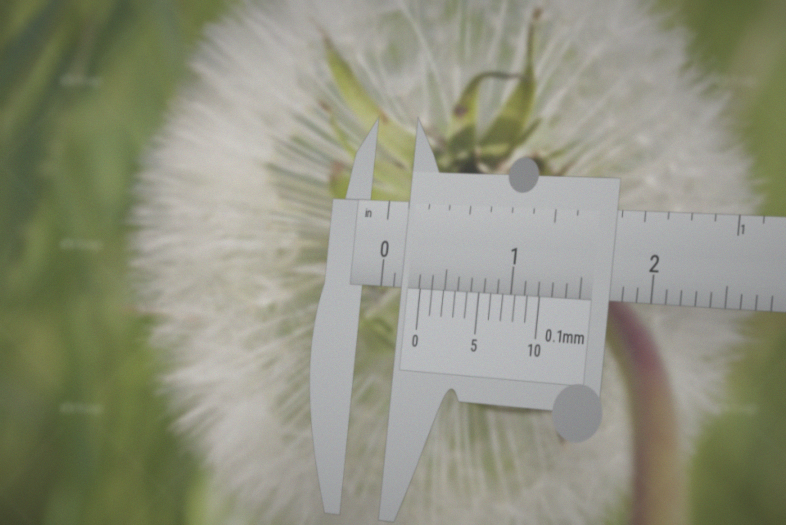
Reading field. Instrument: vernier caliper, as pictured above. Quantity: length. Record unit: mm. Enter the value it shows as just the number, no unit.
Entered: 3.1
